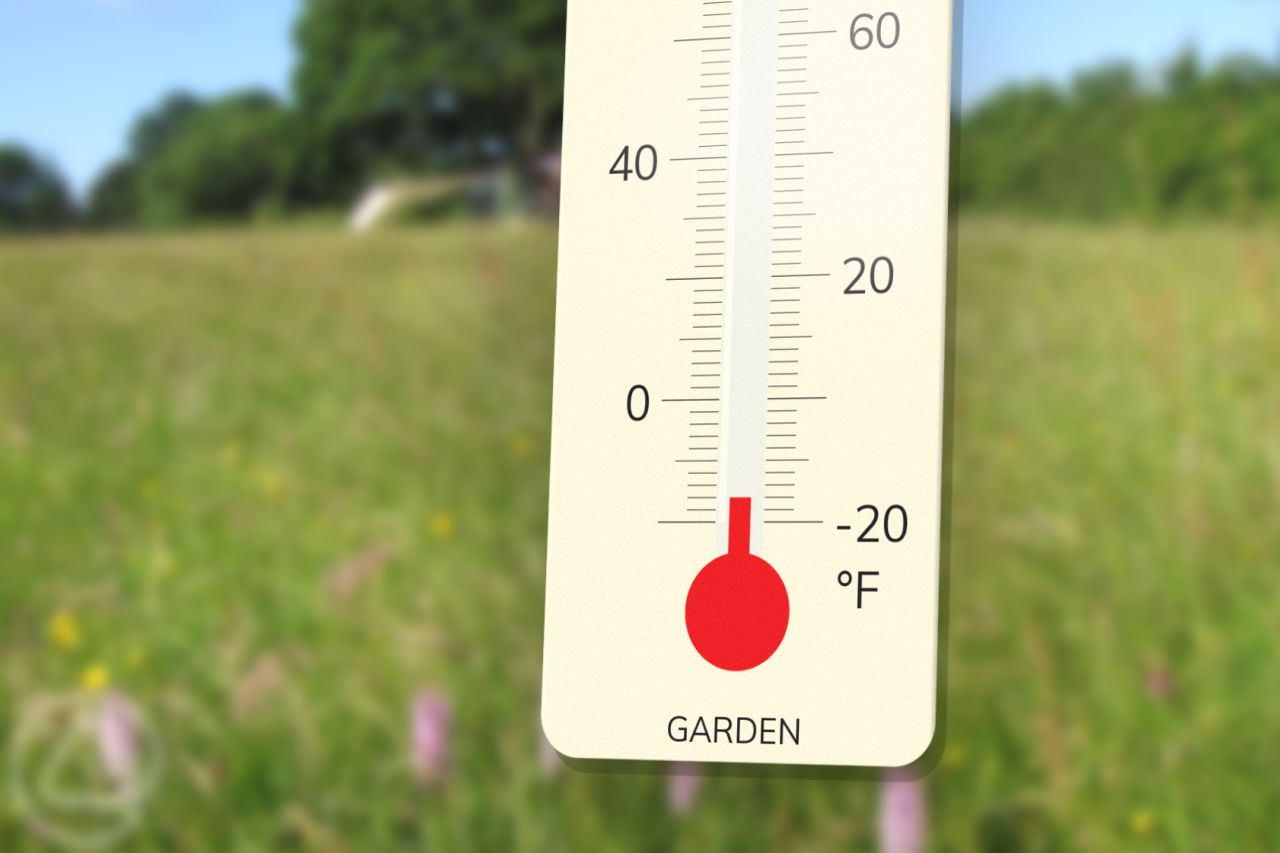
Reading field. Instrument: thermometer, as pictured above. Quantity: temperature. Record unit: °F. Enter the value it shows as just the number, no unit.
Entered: -16
